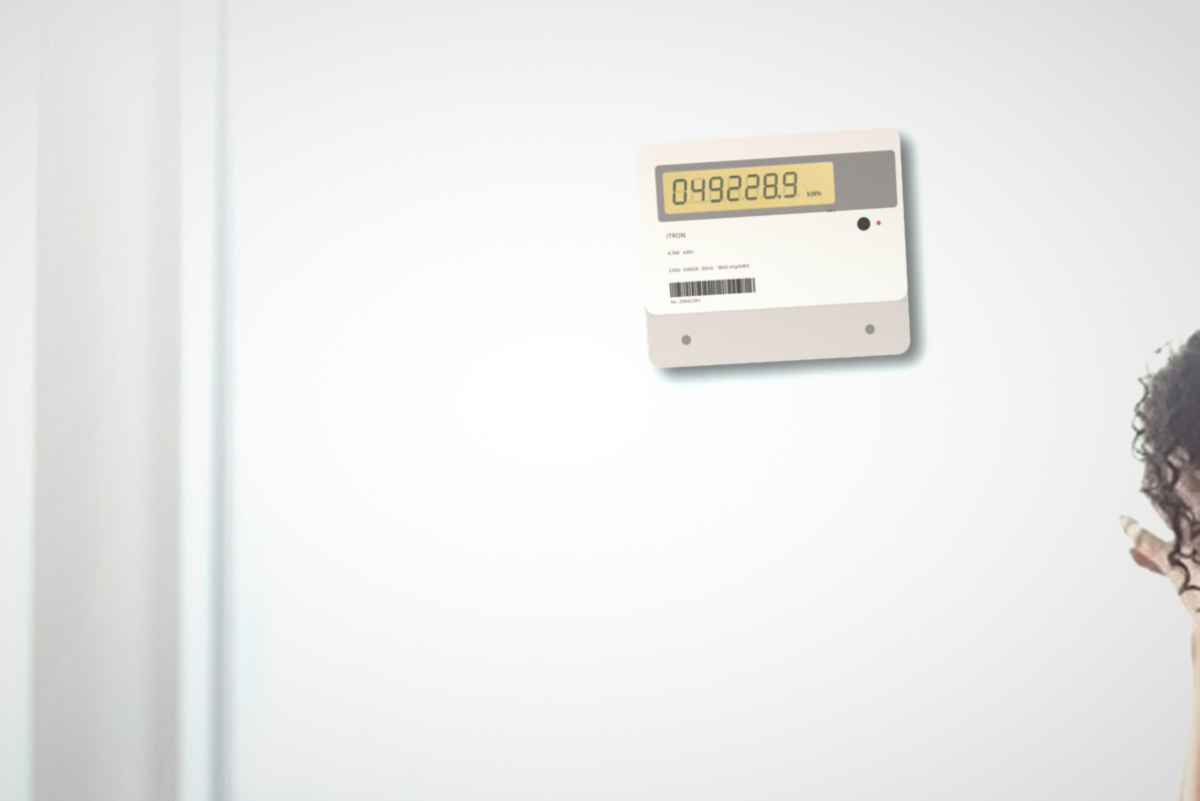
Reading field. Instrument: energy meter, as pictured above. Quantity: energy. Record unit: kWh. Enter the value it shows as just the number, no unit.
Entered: 49228.9
